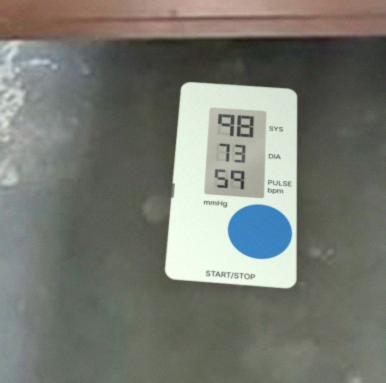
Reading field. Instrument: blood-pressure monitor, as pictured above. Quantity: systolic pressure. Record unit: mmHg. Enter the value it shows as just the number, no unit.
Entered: 98
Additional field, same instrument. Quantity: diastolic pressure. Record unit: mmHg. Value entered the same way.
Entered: 73
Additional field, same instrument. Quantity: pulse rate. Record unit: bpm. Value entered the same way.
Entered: 59
